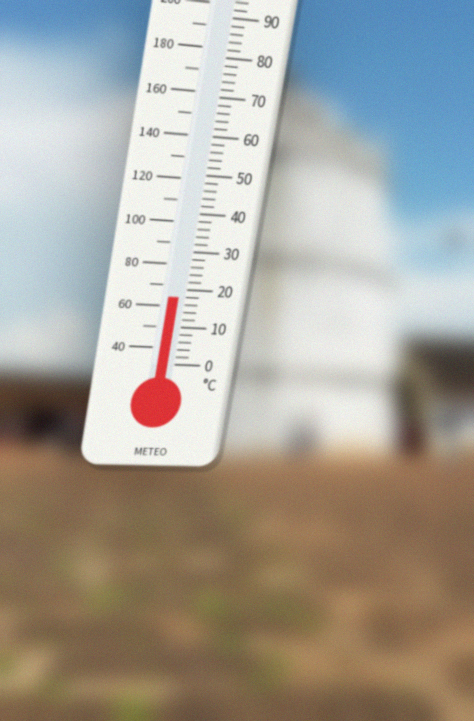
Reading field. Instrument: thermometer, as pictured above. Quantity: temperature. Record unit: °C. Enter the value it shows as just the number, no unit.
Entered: 18
